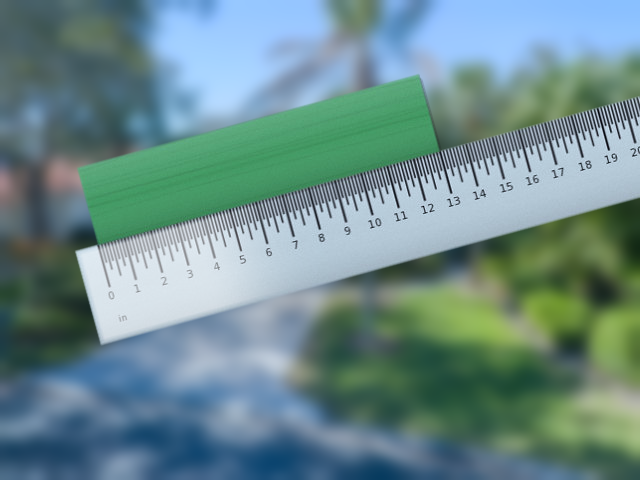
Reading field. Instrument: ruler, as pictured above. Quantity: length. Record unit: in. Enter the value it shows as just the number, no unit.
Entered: 13
